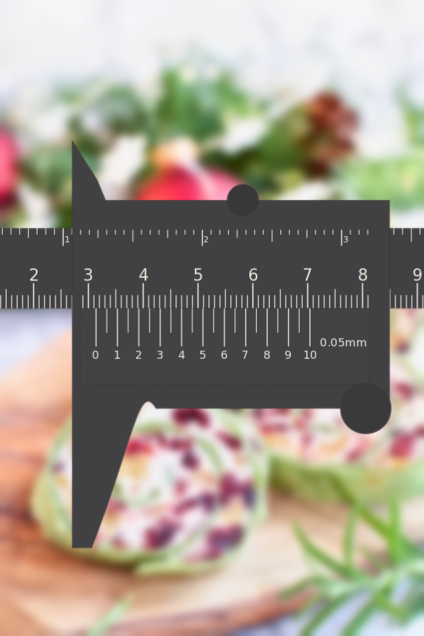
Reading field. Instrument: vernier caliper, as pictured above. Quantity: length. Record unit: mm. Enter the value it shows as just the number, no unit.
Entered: 31.4
